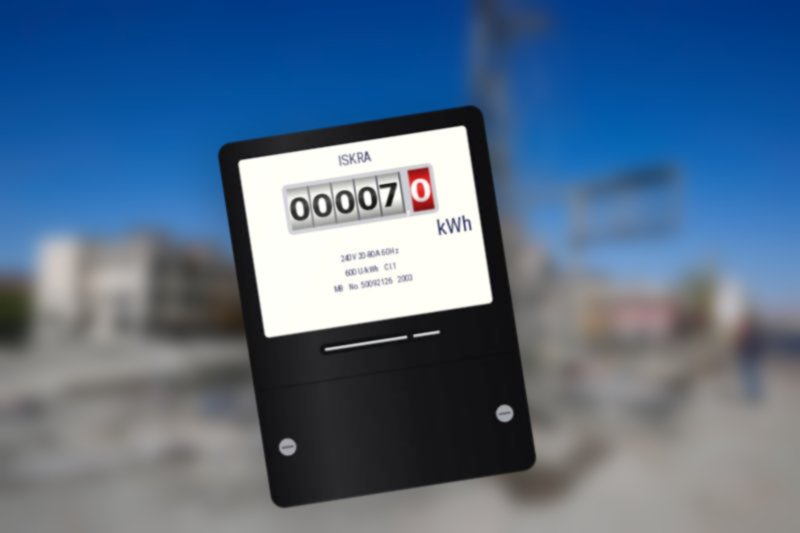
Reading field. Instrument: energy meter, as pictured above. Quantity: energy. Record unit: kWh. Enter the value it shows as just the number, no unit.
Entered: 7.0
